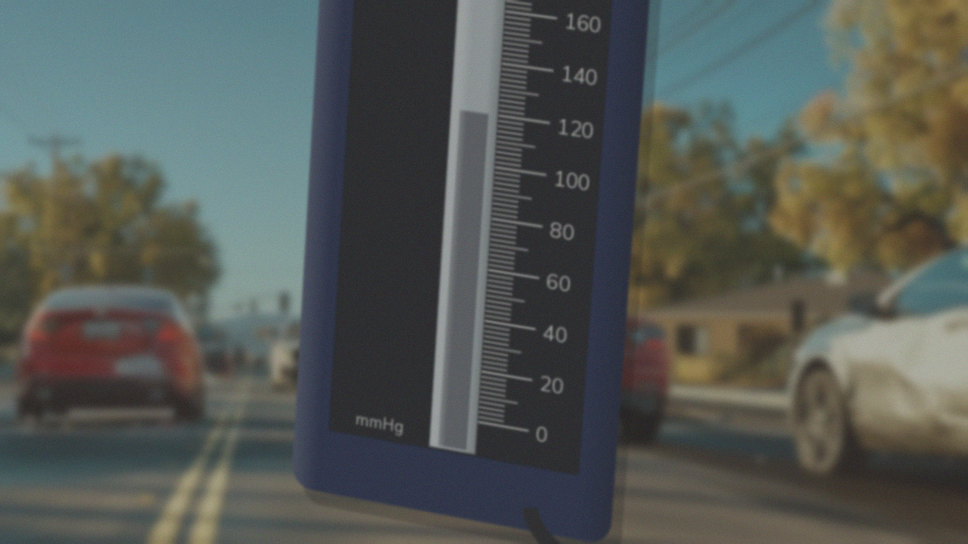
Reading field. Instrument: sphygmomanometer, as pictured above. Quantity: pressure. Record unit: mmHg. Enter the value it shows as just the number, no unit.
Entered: 120
